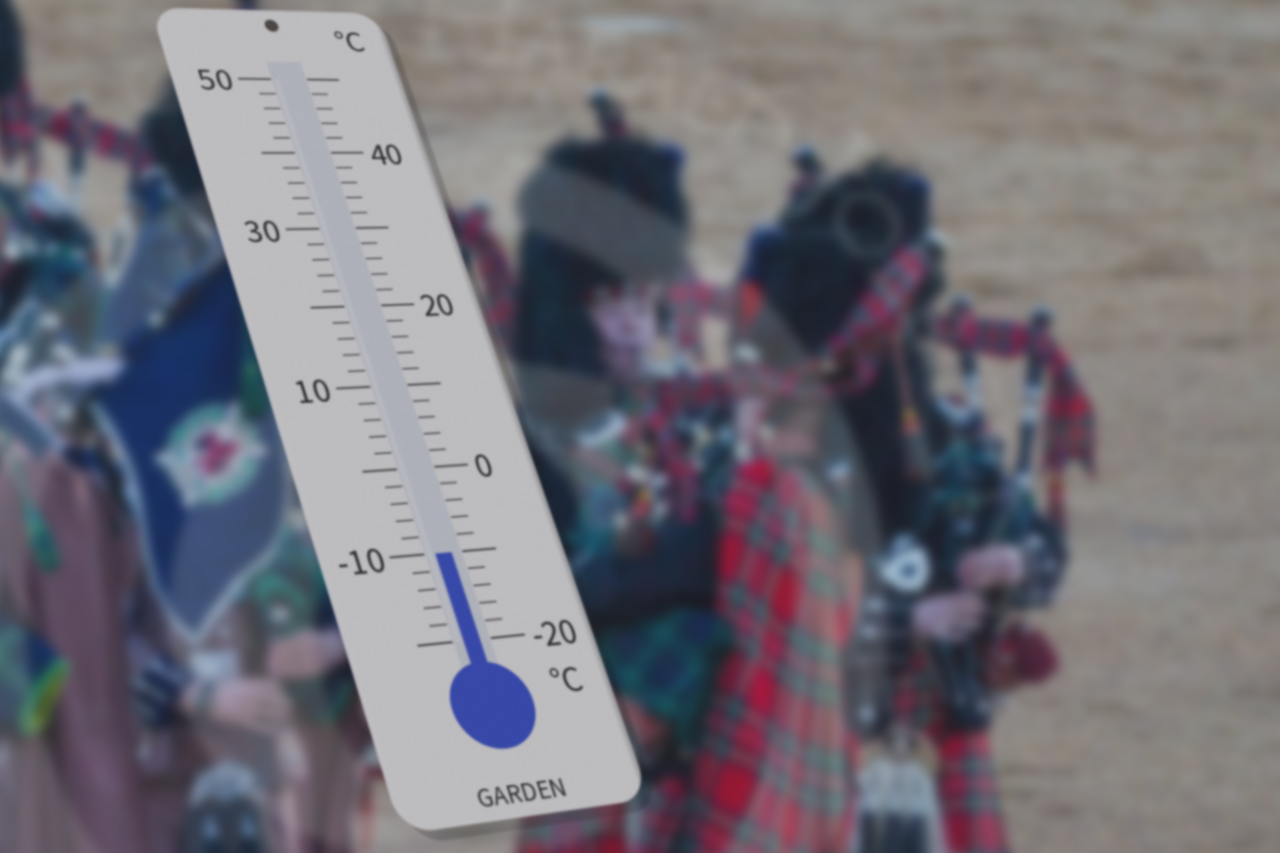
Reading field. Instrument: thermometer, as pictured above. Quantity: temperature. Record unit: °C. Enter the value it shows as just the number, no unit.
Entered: -10
